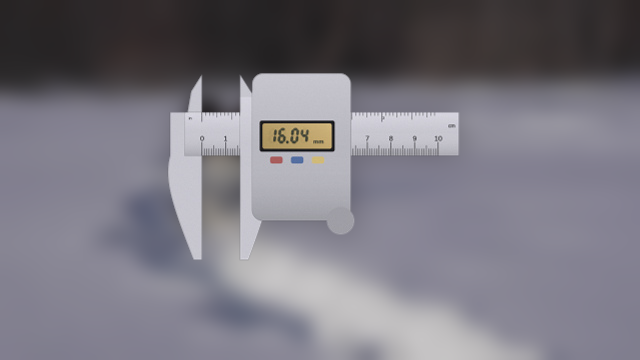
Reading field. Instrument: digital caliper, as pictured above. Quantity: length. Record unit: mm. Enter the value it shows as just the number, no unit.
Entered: 16.04
